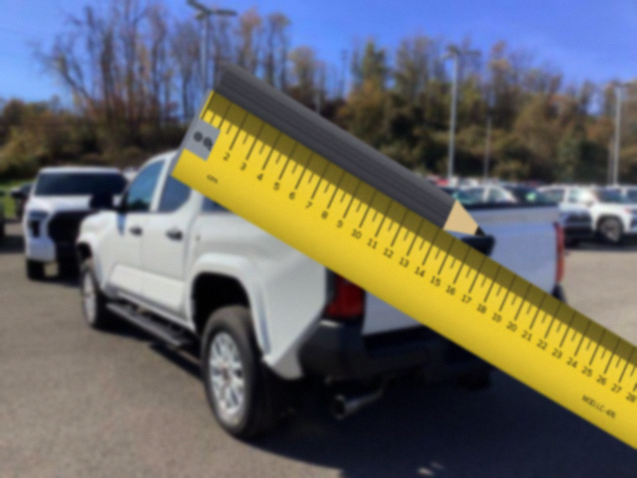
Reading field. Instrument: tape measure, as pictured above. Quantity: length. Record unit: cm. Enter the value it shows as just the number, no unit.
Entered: 16.5
